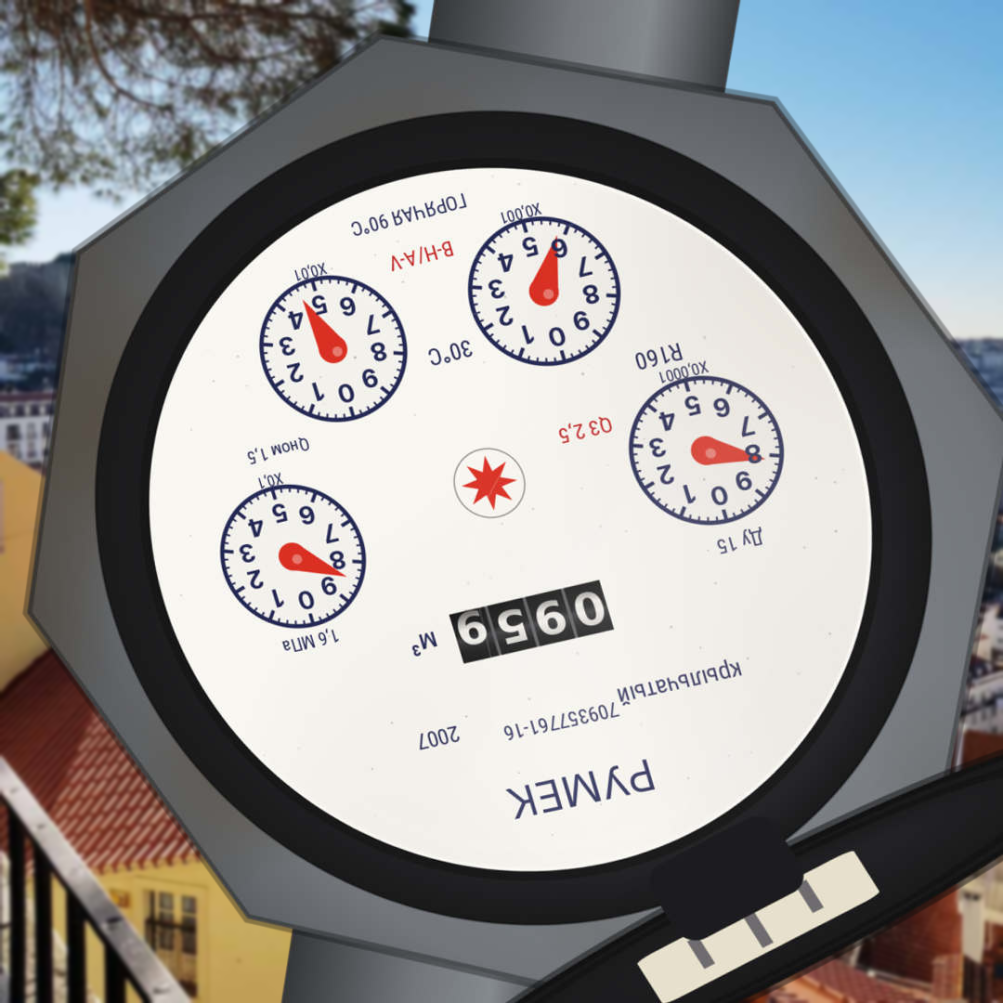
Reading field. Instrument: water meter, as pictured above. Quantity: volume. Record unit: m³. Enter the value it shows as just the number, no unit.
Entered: 958.8458
